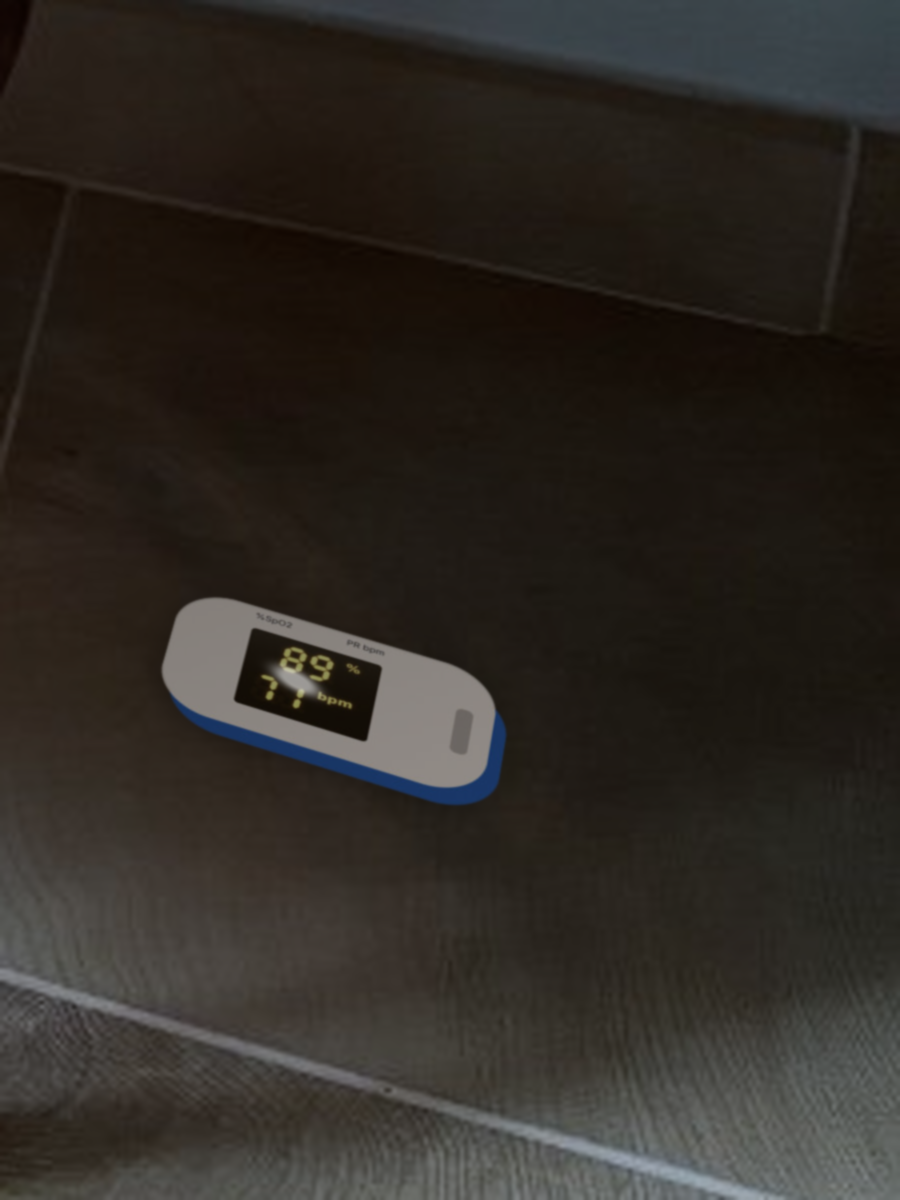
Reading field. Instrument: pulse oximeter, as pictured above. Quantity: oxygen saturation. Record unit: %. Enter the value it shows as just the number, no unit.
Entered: 89
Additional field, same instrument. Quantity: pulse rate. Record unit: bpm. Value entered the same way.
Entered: 71
